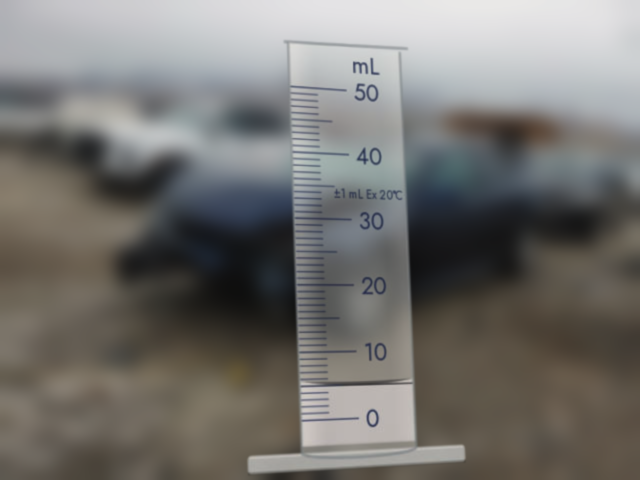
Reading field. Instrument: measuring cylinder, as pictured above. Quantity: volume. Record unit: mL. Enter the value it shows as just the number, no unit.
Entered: 5
